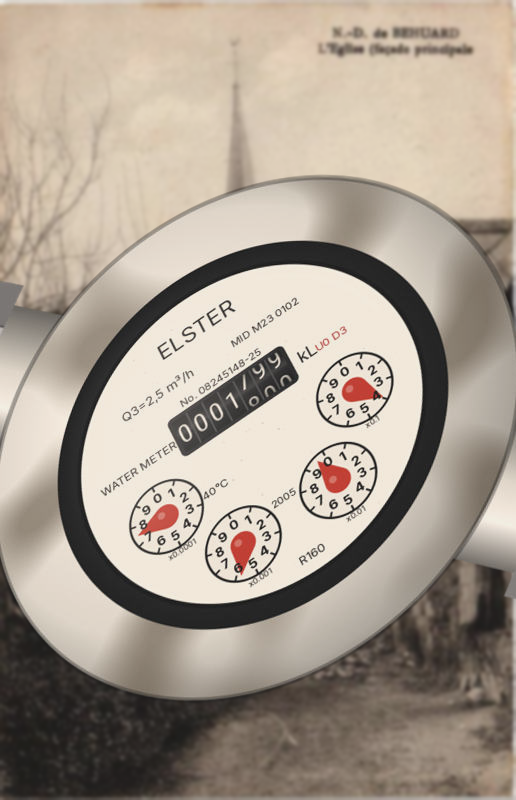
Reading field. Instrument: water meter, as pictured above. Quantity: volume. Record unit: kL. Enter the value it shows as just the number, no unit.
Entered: 1799.3957
